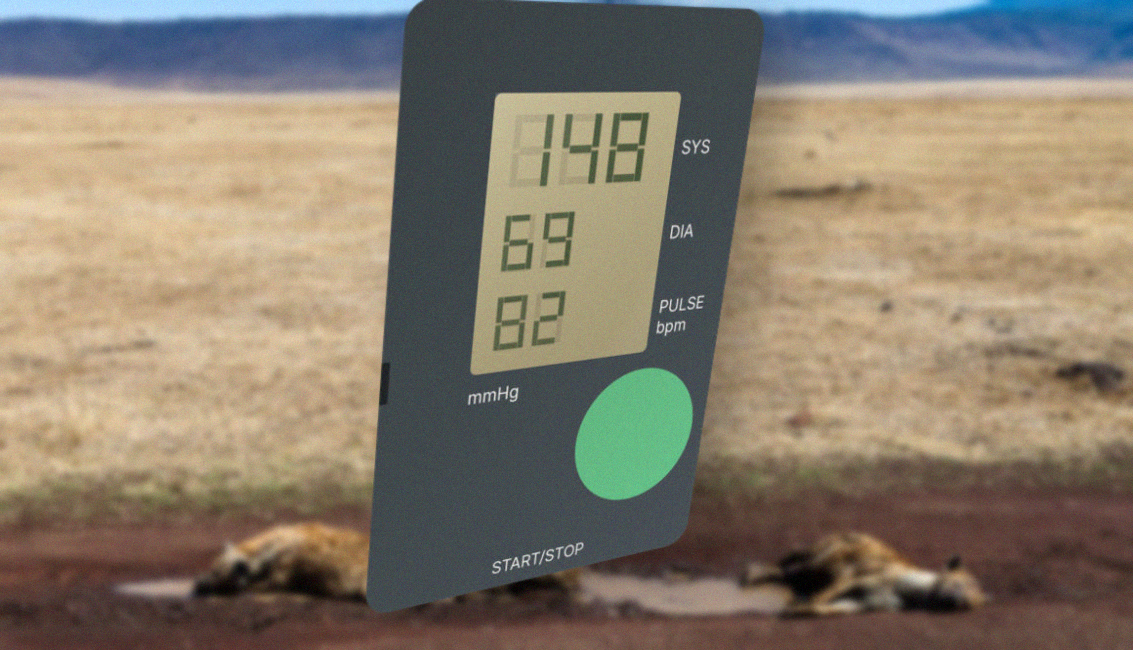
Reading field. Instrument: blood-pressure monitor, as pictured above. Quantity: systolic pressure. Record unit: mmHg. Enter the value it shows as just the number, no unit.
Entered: 148
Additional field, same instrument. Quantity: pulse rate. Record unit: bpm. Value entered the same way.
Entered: 82
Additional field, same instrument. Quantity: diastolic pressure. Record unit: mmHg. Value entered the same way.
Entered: 69
